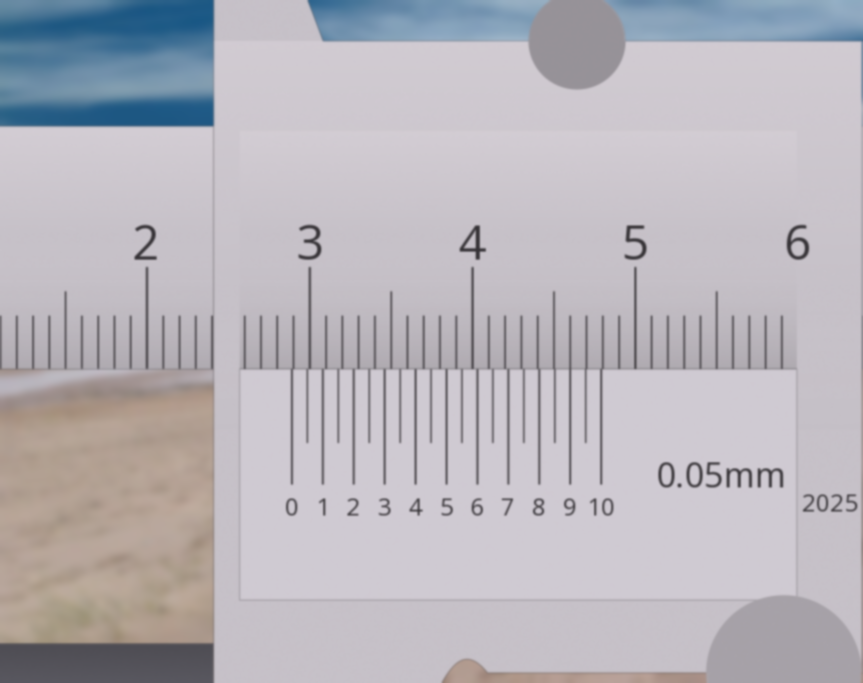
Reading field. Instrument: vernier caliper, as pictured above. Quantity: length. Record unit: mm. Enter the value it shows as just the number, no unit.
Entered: 28.9
